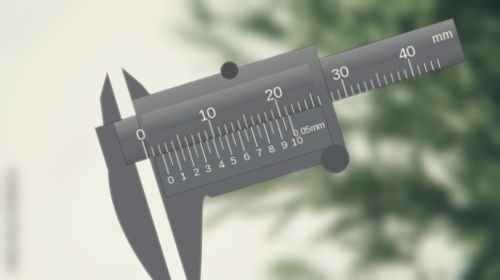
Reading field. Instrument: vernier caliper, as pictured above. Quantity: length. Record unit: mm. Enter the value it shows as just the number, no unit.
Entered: 2.2
